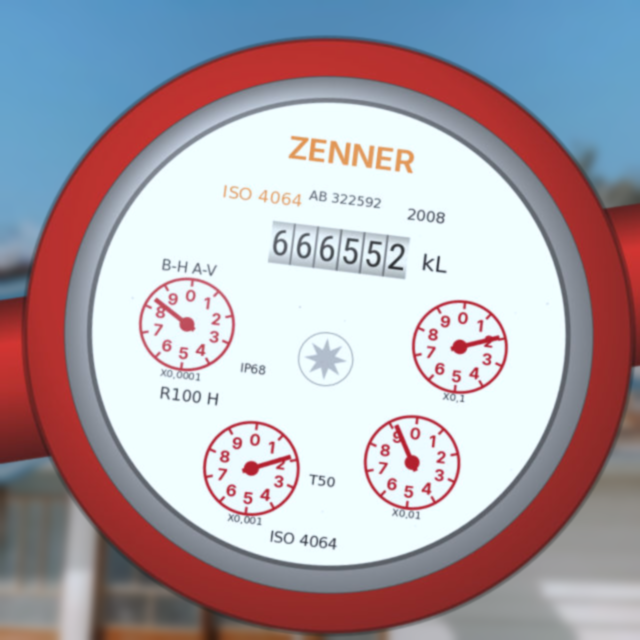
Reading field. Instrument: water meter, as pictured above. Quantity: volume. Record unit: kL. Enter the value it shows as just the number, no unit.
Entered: 666552.1918
